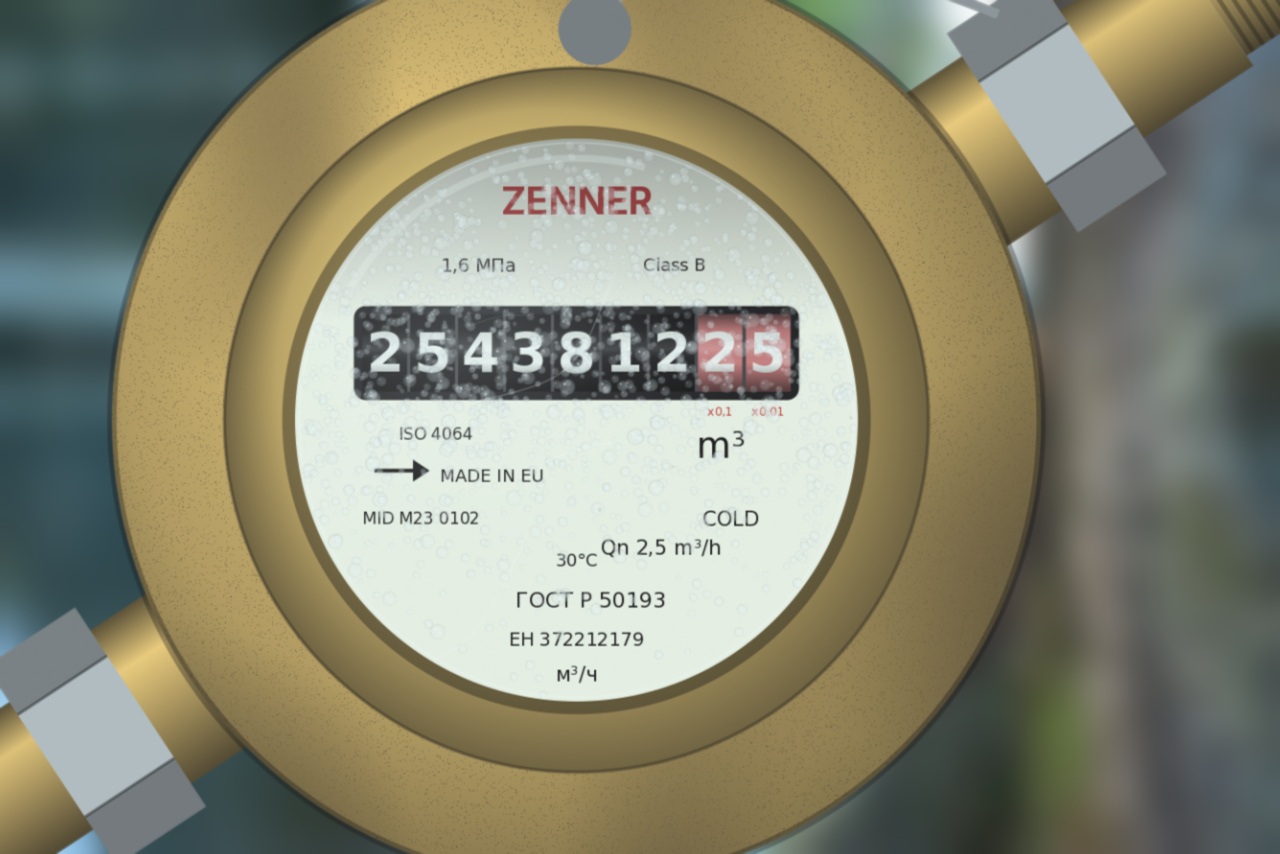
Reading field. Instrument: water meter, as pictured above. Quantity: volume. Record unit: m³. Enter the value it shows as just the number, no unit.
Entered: 2543812.25
